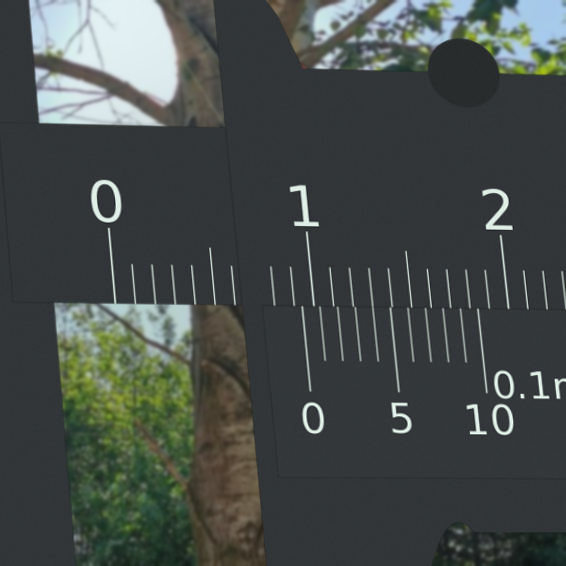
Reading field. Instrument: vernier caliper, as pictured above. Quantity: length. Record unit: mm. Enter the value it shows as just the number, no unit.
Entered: 9.4
